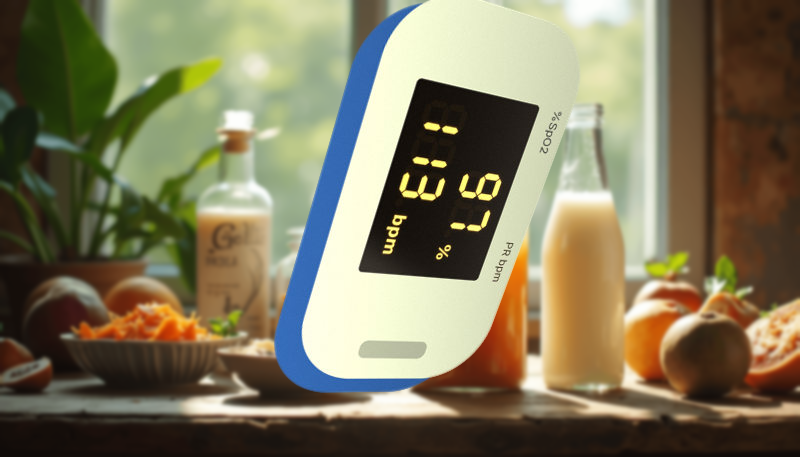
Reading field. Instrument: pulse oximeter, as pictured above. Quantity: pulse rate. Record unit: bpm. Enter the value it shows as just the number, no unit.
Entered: 113
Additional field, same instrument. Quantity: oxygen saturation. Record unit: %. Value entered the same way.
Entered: 97
